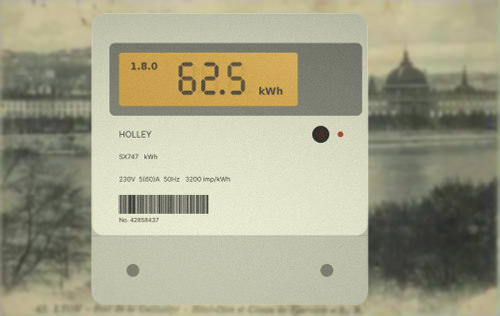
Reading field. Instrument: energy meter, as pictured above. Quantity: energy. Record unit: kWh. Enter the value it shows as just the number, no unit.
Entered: 62.5
